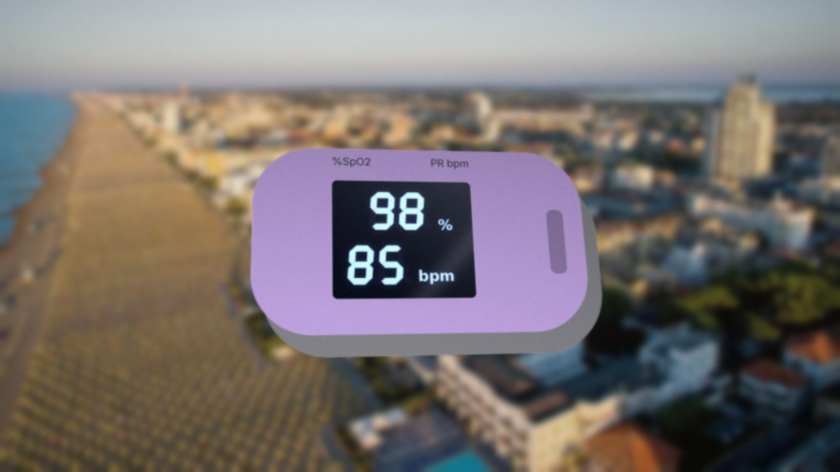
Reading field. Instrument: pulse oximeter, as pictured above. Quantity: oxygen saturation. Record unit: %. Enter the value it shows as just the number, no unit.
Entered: 98
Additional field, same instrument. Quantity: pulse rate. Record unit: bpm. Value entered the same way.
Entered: 85
